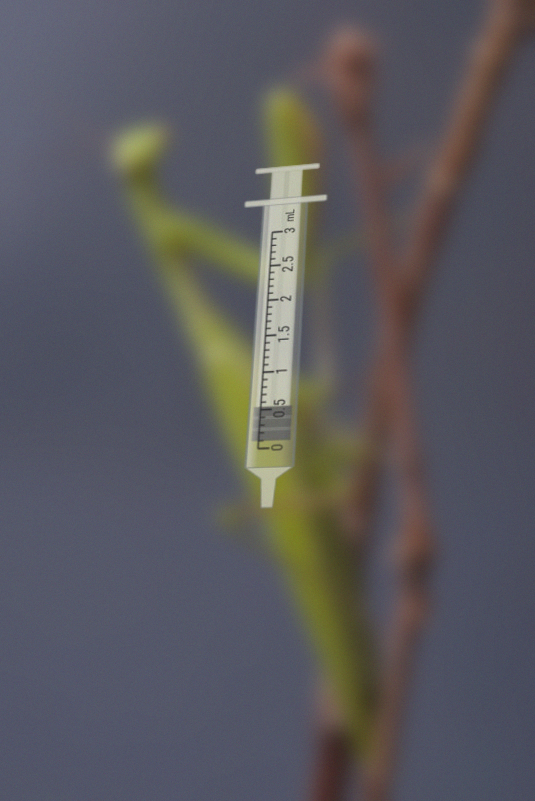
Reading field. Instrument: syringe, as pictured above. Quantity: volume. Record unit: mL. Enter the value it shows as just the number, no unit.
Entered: 0.1
